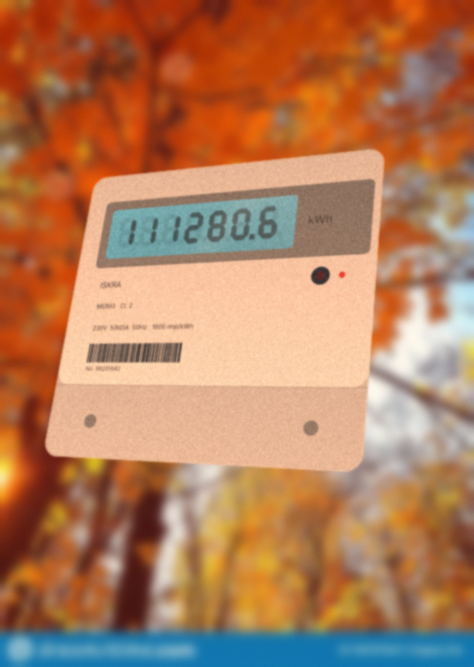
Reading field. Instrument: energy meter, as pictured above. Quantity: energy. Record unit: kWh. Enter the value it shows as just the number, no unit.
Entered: 111280.6
